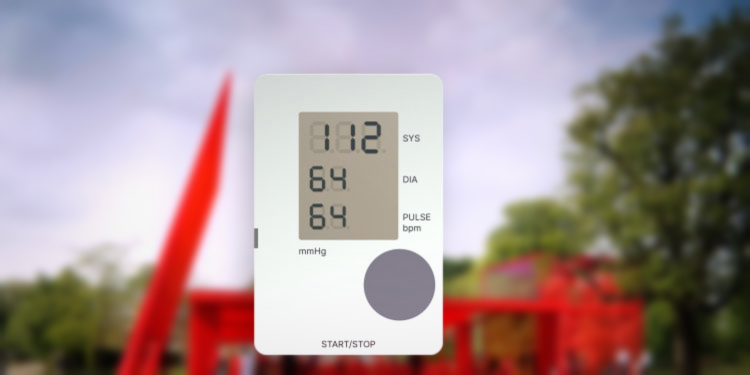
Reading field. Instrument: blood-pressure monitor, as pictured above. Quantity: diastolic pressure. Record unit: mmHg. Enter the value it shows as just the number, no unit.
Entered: 64
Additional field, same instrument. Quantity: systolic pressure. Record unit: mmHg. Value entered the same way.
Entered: 112
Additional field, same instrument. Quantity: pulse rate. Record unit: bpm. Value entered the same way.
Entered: 64
